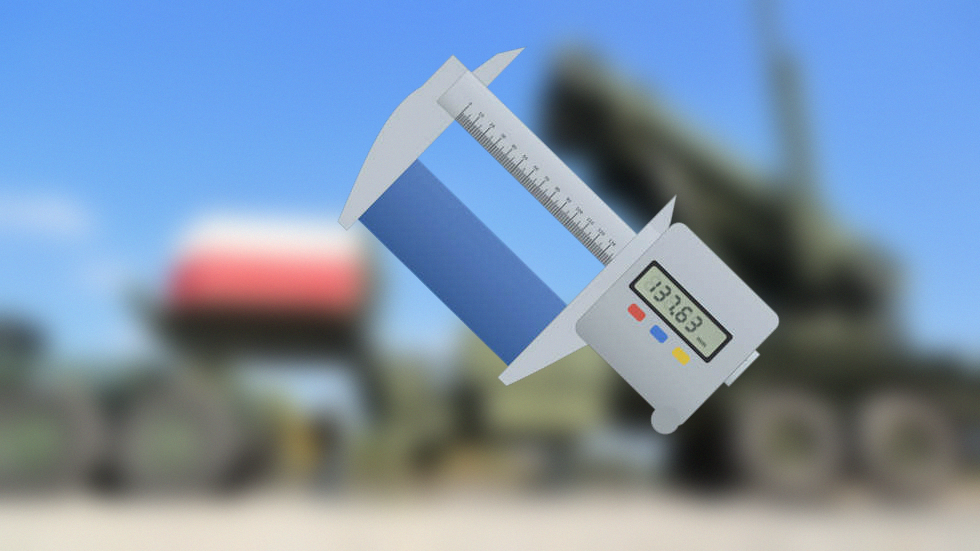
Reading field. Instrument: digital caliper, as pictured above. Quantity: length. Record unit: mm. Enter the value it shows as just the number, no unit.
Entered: 137.63
